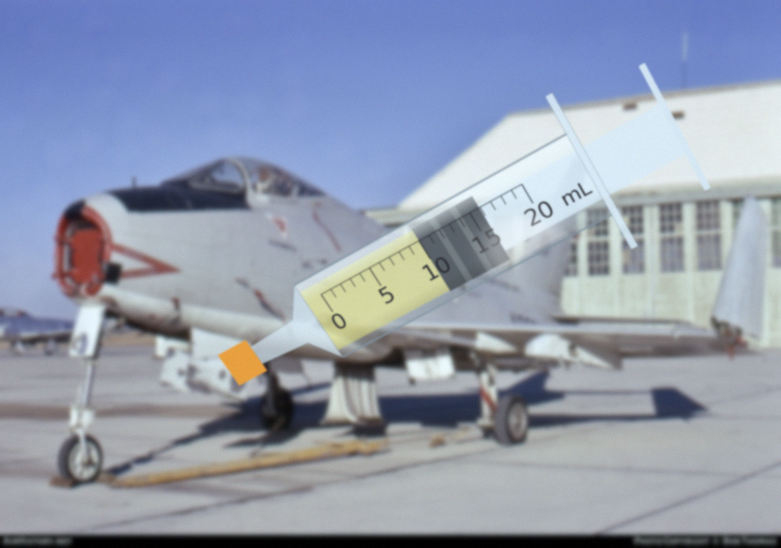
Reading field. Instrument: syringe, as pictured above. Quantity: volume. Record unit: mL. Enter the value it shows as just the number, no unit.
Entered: 10
